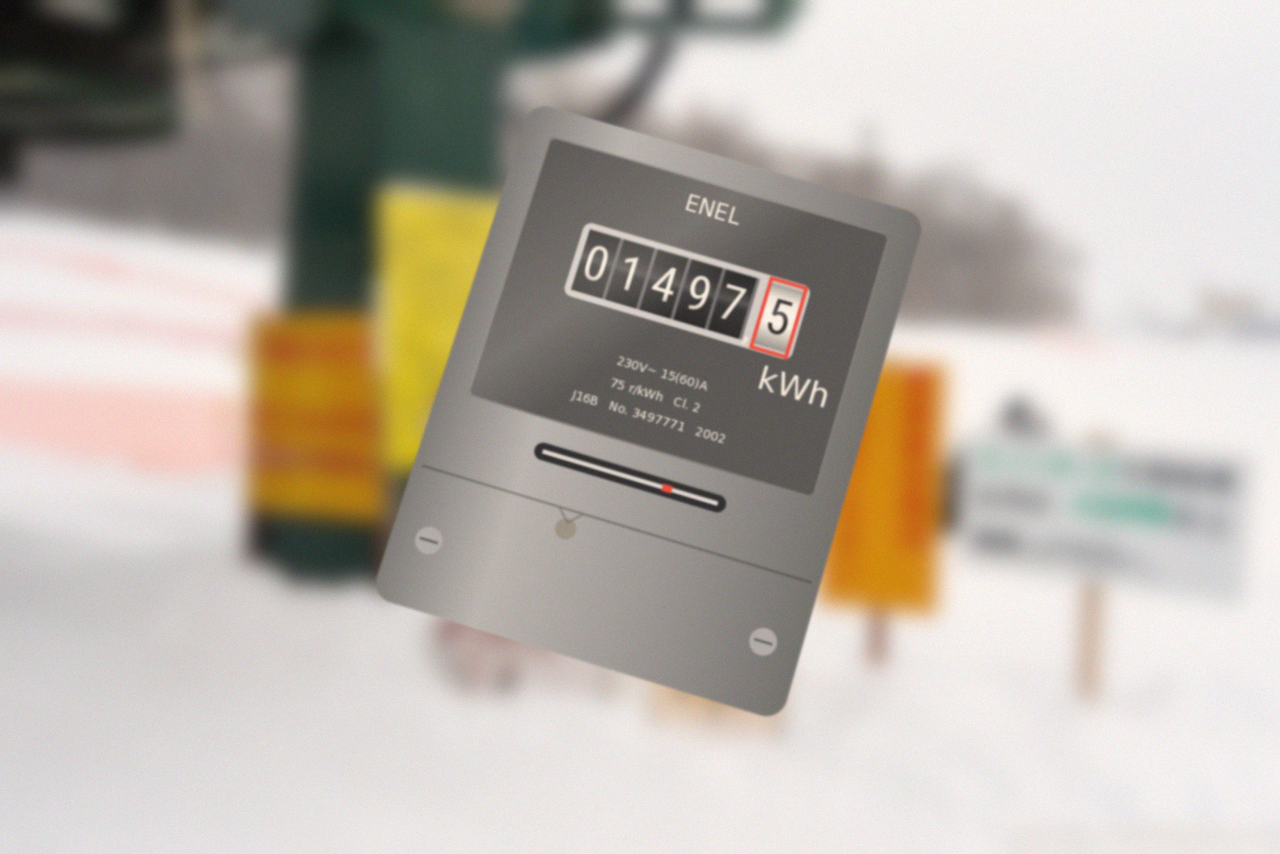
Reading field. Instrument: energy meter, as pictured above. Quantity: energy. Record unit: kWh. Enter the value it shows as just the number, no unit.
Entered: 1497.5
